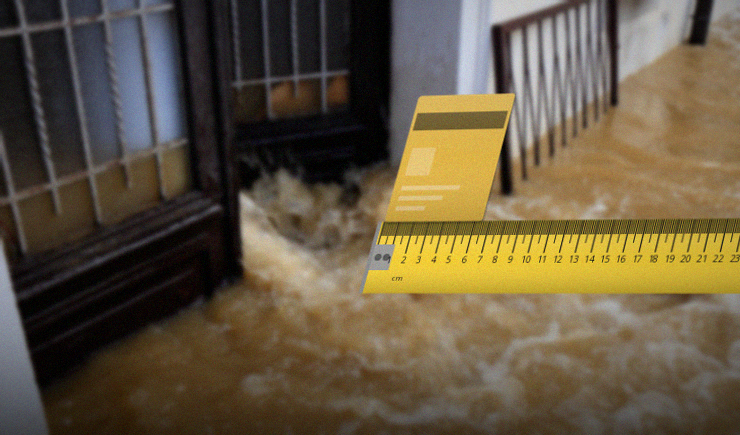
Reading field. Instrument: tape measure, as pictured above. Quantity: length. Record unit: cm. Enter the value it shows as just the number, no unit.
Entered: 6.5
